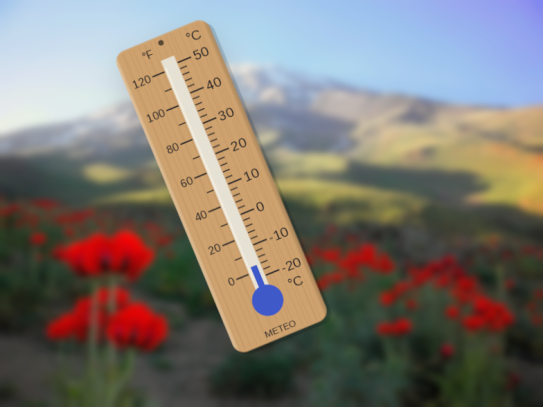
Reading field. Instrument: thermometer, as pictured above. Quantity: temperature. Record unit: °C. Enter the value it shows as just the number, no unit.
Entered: -16
